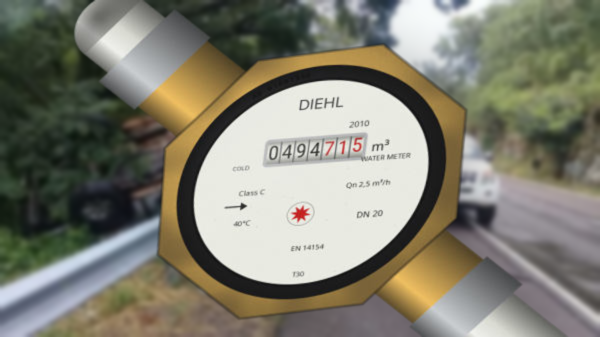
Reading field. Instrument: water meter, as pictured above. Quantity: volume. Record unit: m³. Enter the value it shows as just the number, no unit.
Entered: 494.715
